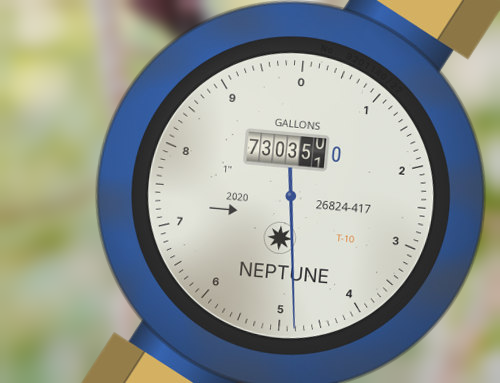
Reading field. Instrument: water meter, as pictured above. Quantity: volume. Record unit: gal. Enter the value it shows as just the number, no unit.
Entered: 7303504.8
